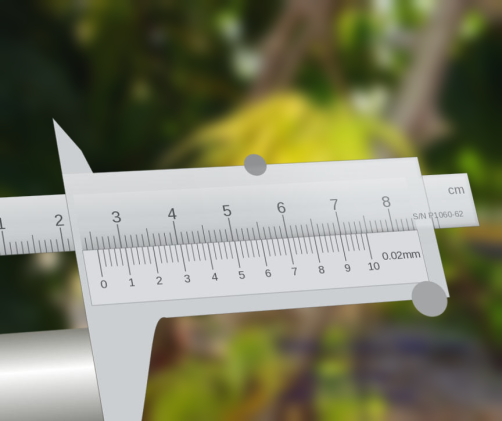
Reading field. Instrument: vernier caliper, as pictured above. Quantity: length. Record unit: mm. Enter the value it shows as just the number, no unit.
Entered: 25.8
